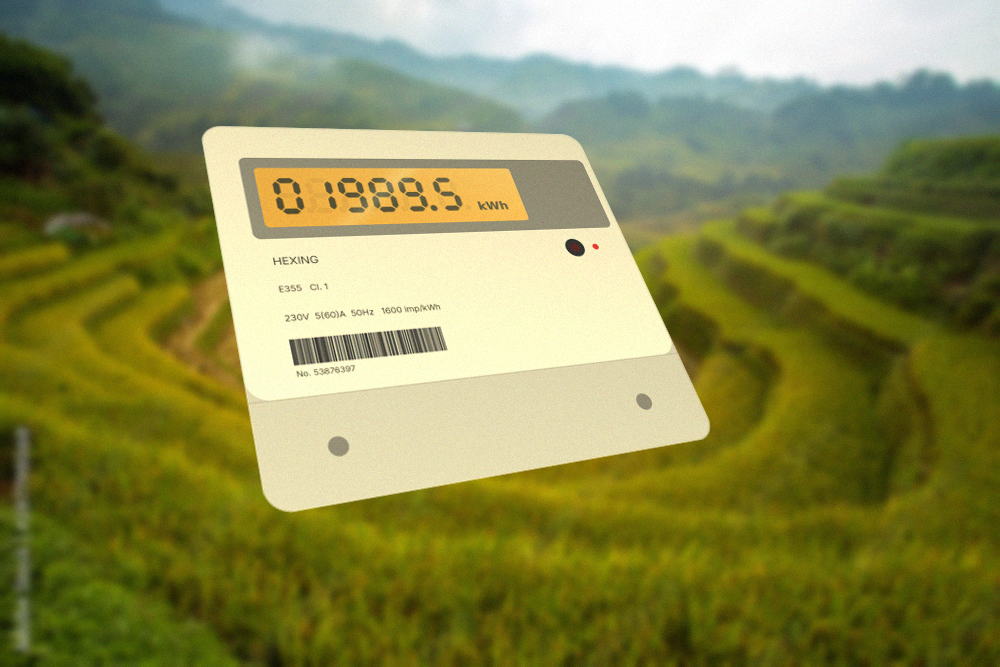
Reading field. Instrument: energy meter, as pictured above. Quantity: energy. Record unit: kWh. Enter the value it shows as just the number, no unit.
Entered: 1989.5
